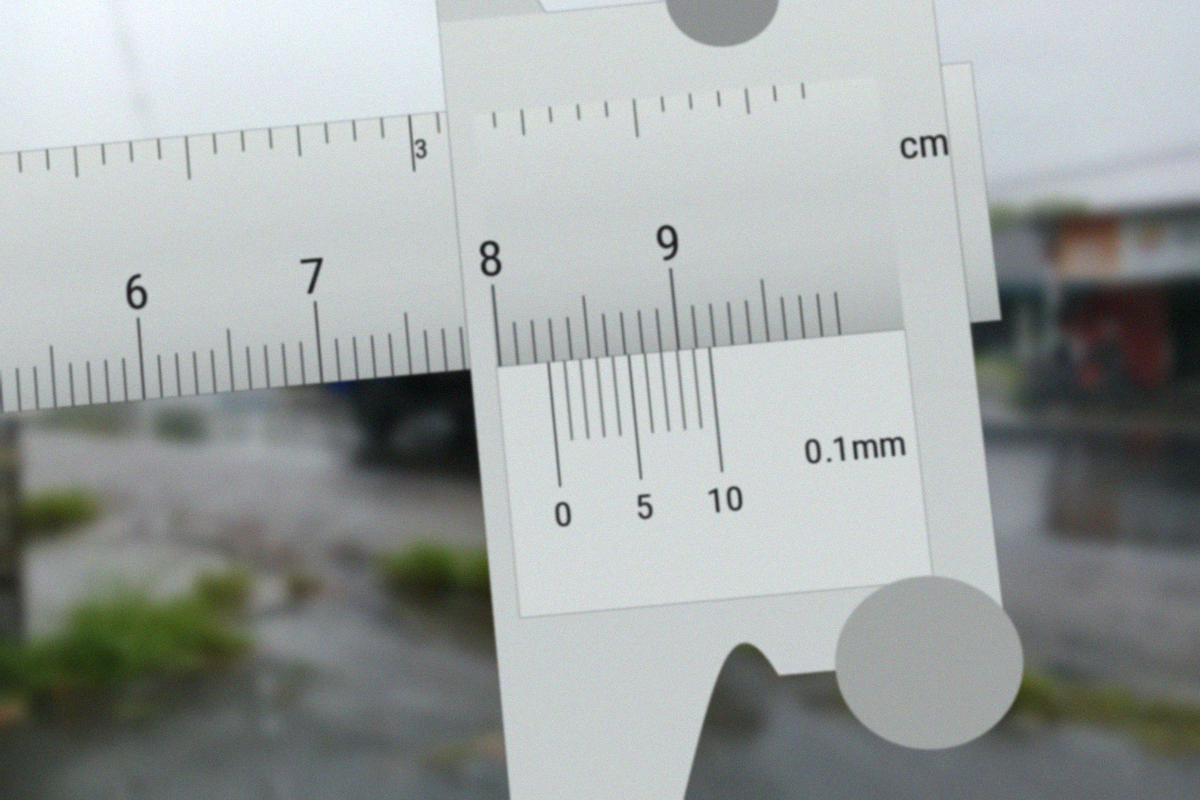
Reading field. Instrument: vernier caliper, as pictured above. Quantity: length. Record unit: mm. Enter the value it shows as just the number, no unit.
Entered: 82.7
